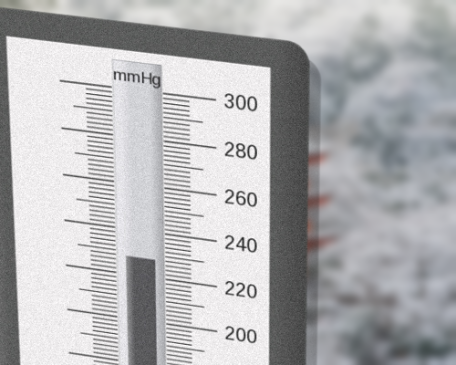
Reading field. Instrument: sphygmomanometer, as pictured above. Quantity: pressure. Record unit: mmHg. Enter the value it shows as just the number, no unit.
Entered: 228
